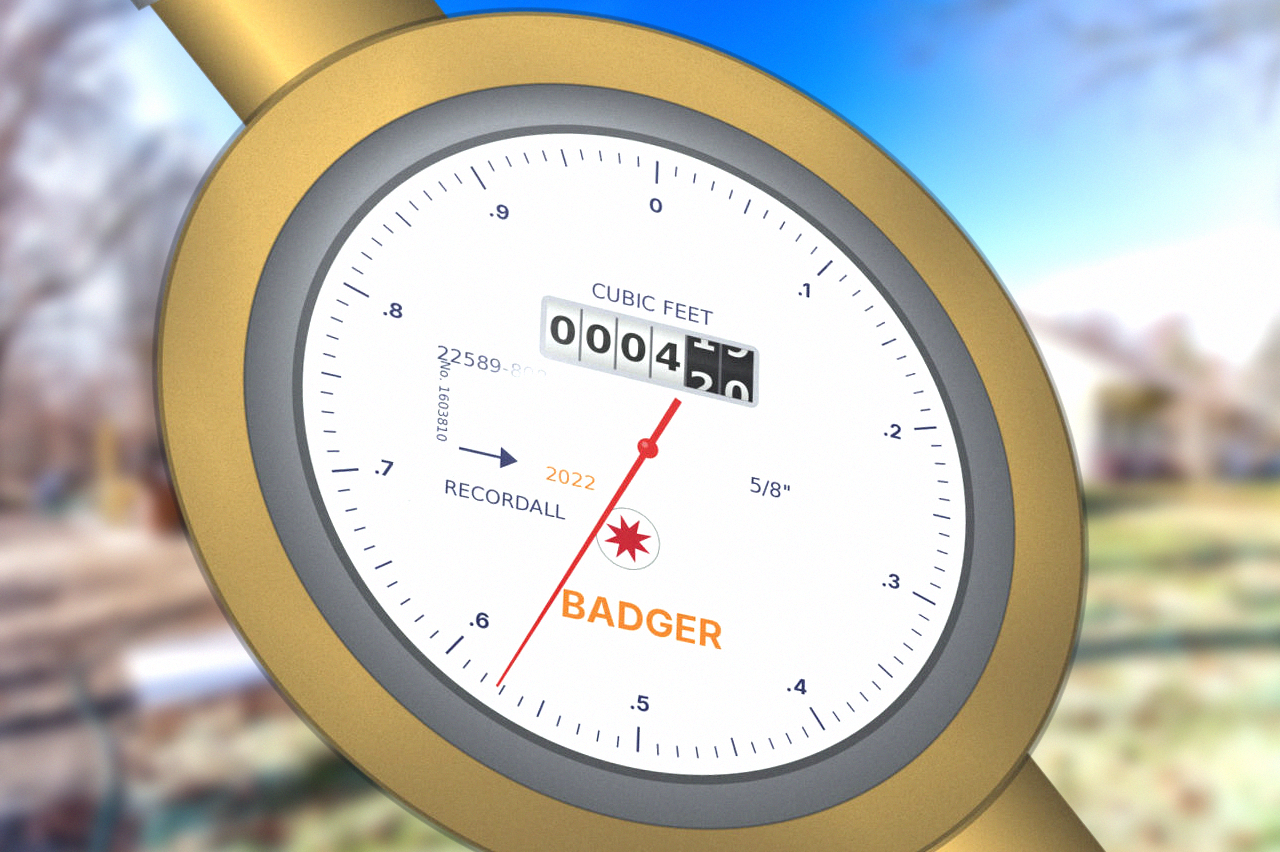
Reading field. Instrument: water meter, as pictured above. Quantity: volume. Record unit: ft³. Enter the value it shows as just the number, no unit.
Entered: 419.57
